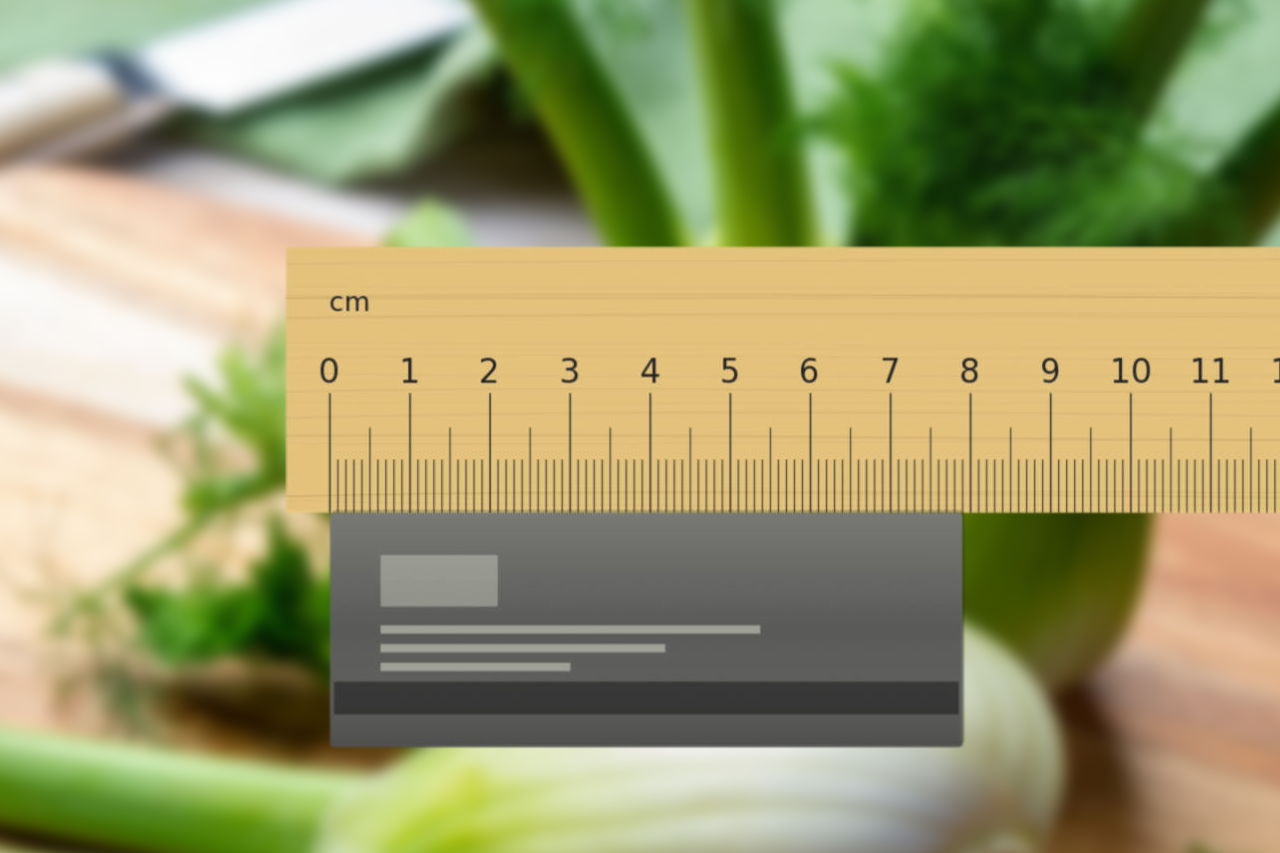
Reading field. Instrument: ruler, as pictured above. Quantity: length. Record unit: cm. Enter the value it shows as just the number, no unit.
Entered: 7.9
